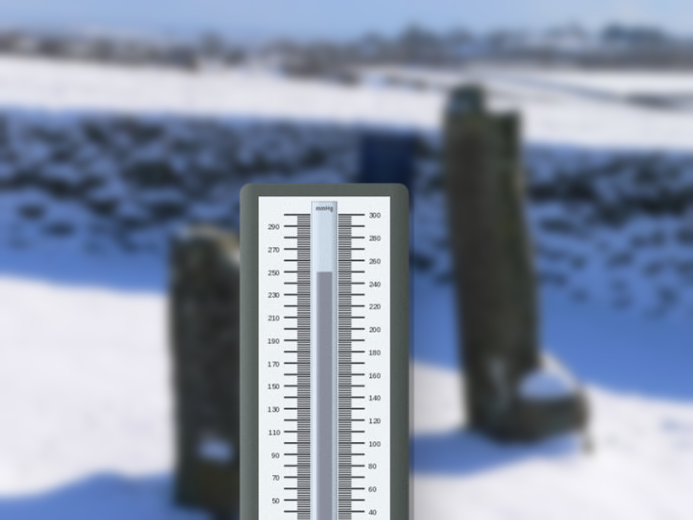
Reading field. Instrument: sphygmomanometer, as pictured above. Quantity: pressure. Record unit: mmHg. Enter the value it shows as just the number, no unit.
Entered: 250
